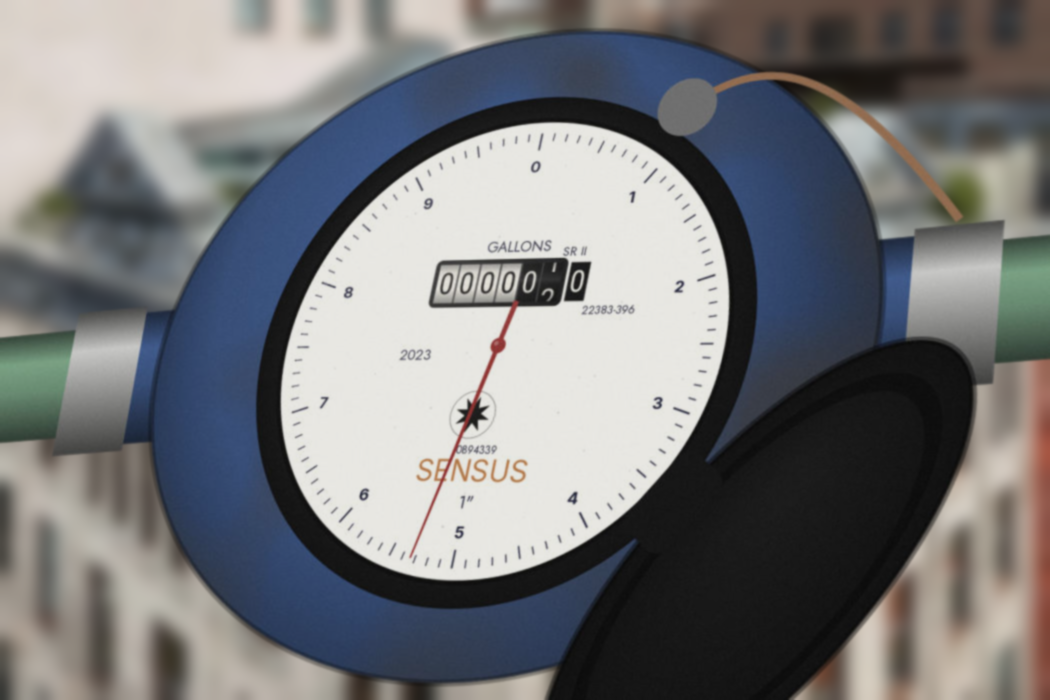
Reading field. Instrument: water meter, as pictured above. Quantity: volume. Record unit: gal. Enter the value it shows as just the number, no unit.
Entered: 15.3
